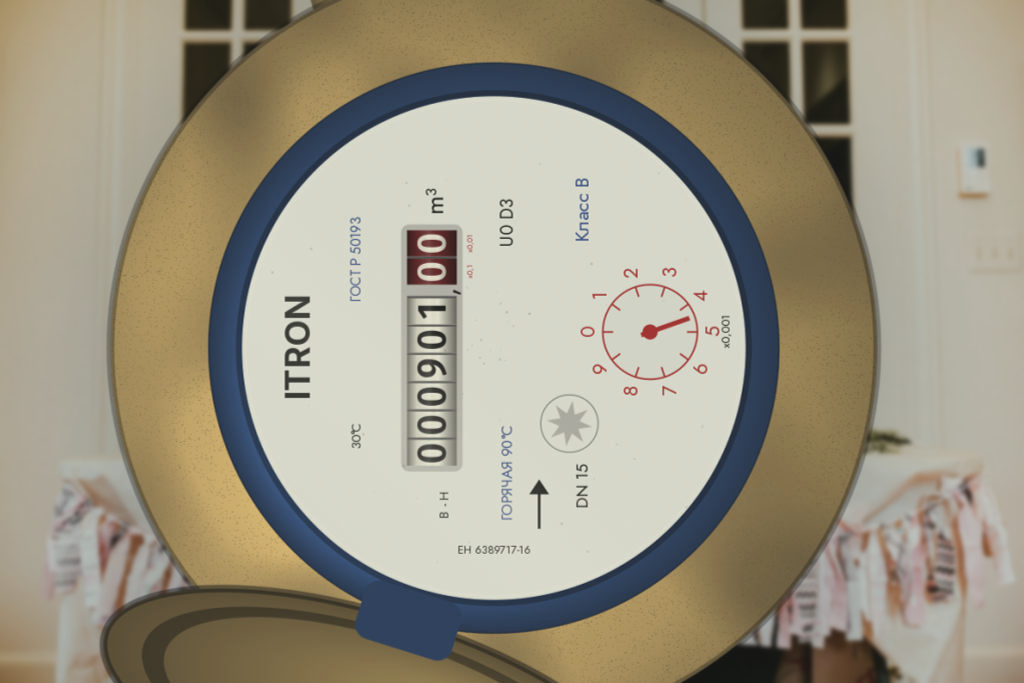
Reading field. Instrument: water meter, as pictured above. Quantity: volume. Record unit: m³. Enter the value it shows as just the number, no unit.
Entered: 901.004
